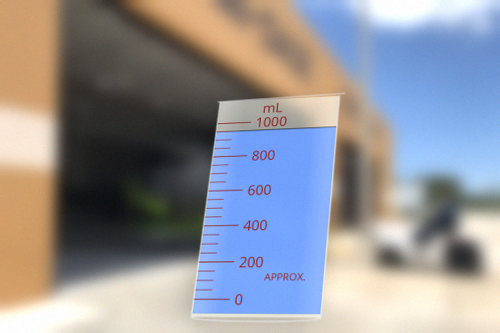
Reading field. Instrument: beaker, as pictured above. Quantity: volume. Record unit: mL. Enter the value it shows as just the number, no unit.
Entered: 950
